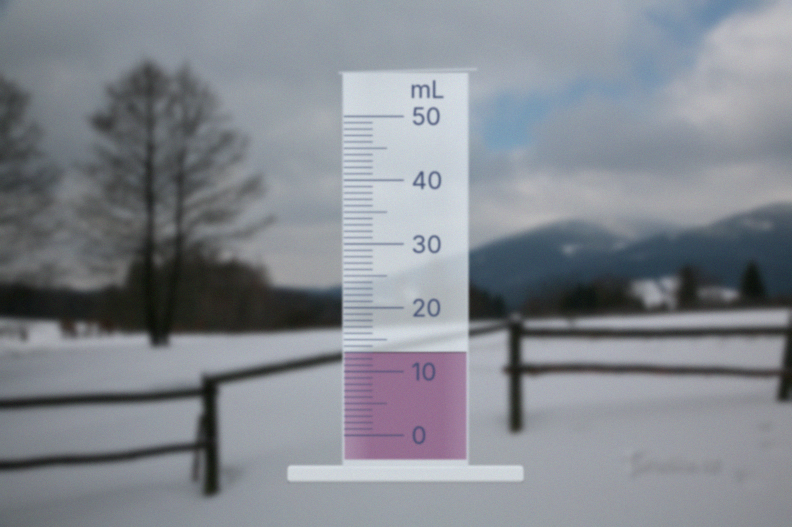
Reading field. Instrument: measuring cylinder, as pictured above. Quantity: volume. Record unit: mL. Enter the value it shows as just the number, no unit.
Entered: 13
